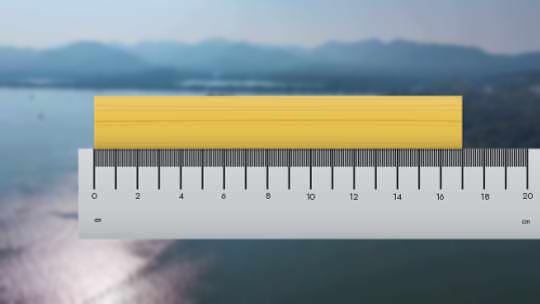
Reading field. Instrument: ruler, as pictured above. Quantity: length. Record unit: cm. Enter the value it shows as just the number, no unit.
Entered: 17
